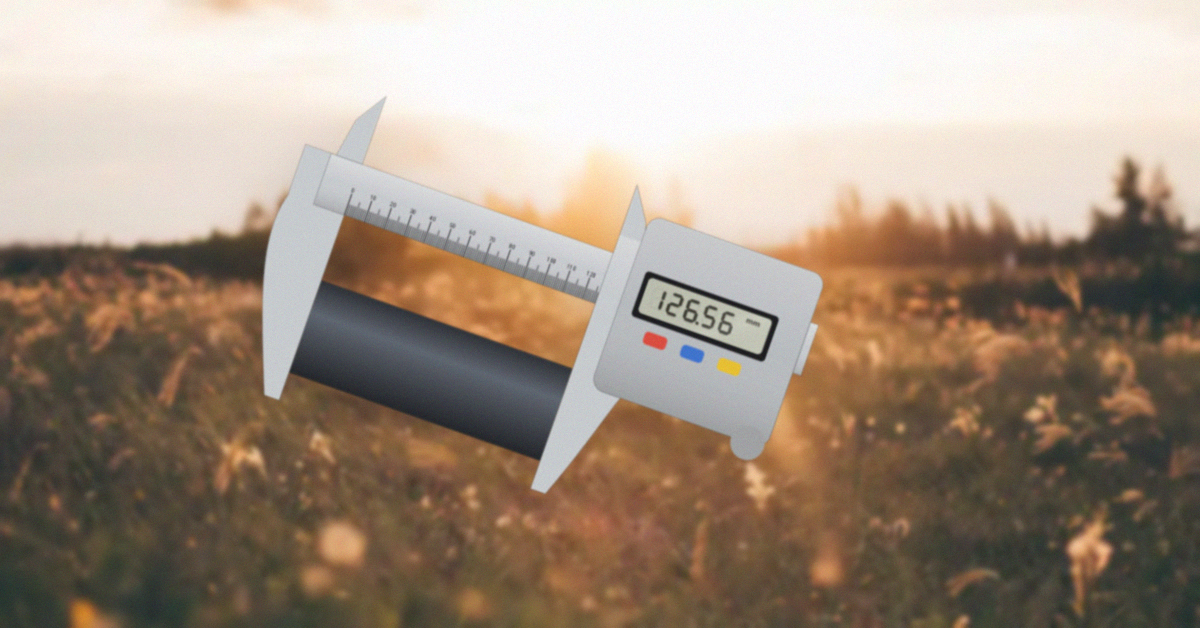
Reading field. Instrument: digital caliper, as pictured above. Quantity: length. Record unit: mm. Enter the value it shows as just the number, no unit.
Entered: 126.56
